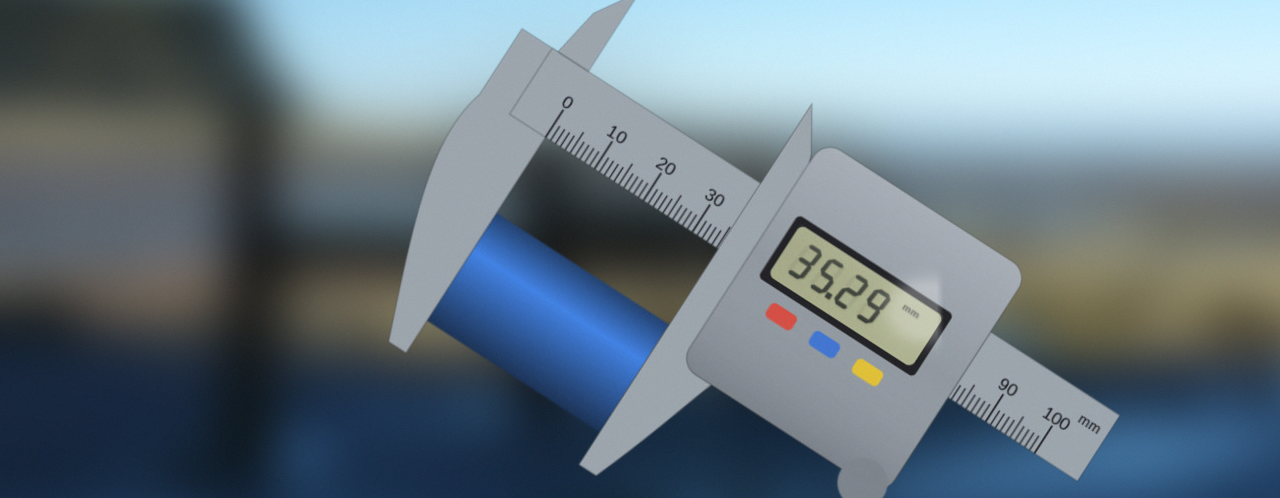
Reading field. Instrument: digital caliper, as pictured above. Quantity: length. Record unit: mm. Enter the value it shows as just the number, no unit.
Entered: 35.29
